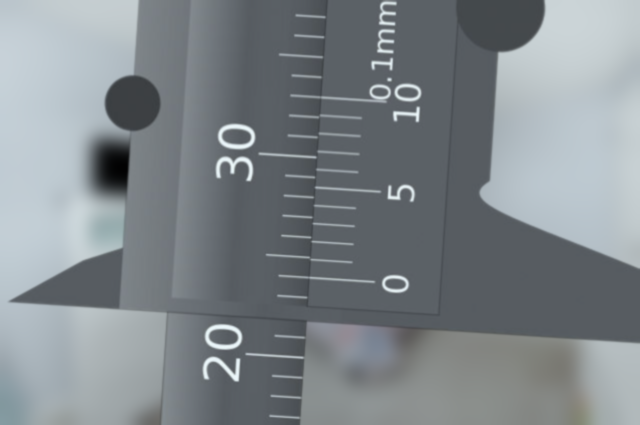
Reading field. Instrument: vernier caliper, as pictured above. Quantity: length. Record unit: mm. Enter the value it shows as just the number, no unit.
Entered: 24.0
